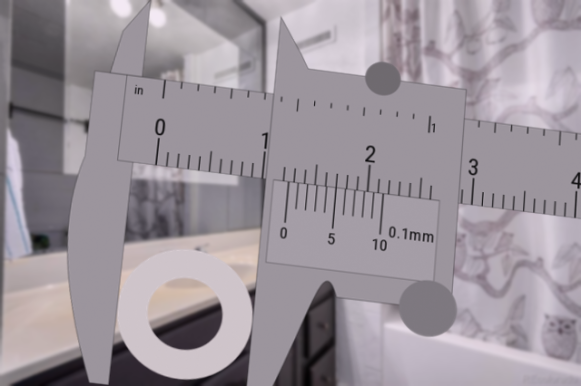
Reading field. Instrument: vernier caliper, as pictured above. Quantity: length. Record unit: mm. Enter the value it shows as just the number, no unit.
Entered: 12.5
